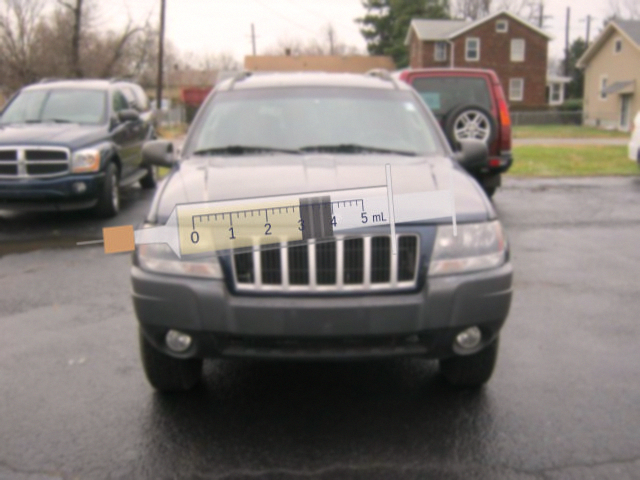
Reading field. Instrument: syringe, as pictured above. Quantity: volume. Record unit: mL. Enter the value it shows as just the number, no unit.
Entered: 3
